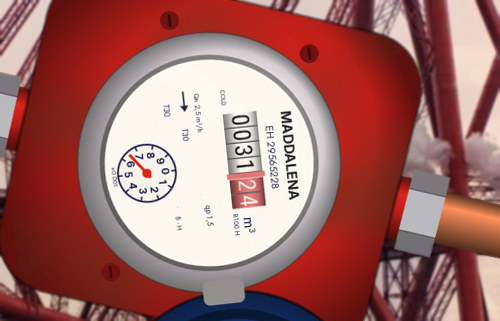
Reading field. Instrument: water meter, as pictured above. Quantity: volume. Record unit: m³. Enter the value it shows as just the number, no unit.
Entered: 31.246
